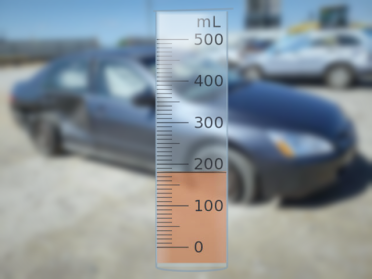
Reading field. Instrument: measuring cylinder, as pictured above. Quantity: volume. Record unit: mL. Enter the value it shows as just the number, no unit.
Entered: 180
